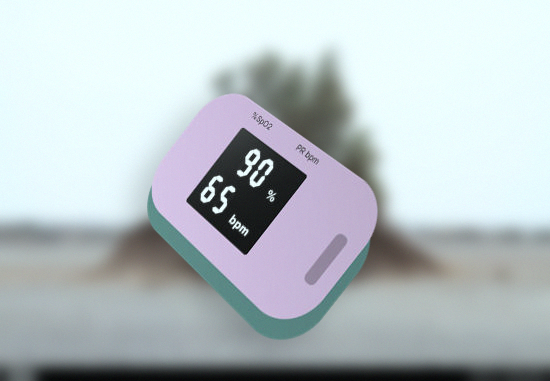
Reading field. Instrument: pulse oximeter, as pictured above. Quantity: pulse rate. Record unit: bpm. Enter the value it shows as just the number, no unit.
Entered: 65
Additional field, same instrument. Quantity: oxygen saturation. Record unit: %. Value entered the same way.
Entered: 90
